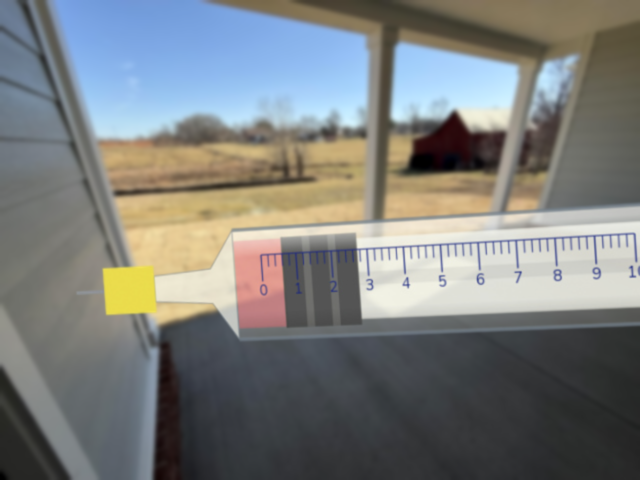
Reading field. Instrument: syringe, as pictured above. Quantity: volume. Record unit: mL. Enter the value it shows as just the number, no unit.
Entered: 0.6
